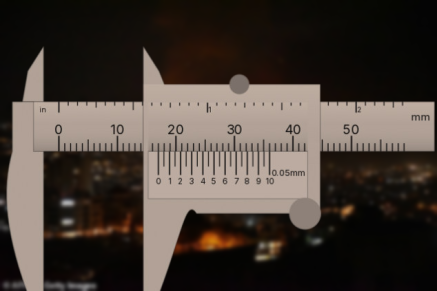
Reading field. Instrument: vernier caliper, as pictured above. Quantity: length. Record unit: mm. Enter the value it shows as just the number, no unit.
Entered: 17.0
